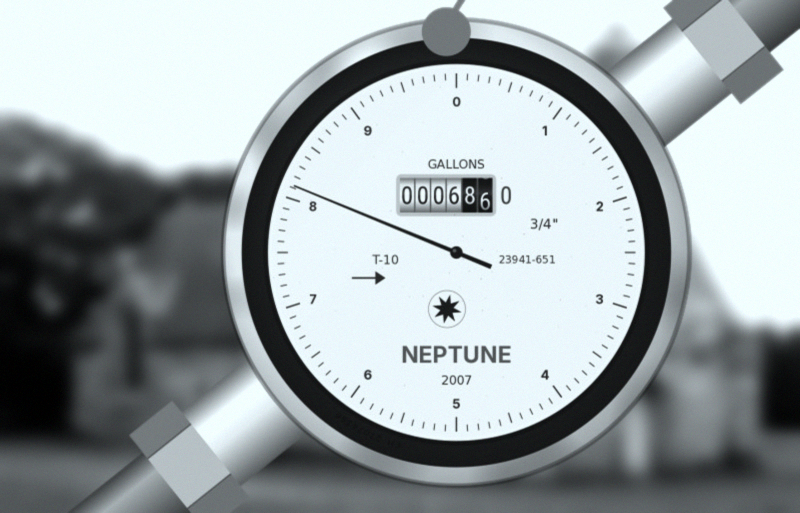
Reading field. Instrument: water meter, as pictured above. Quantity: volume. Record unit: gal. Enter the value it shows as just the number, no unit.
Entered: 6858.1
